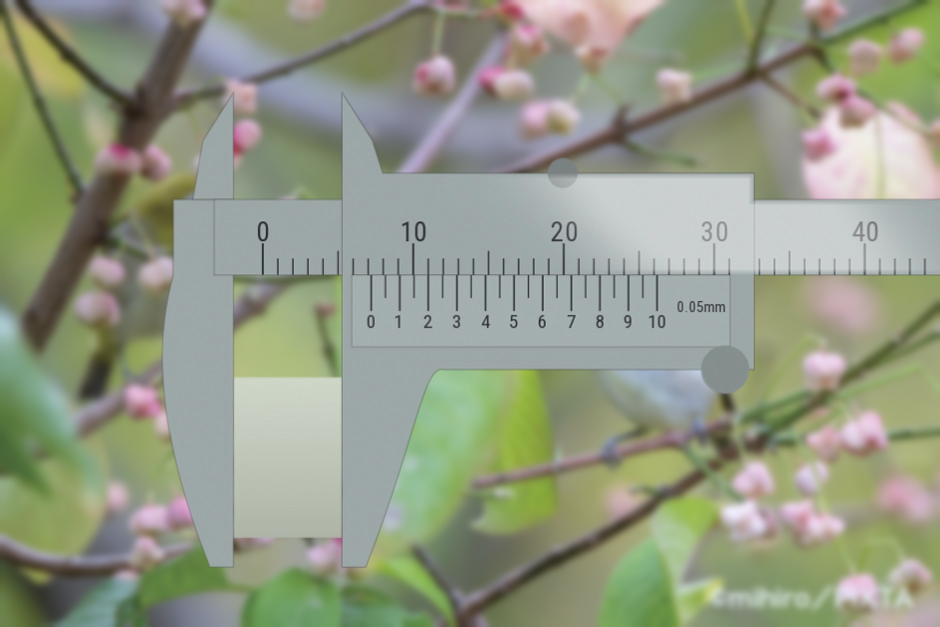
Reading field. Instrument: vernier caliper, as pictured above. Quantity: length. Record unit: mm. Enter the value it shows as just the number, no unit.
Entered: 7.2
